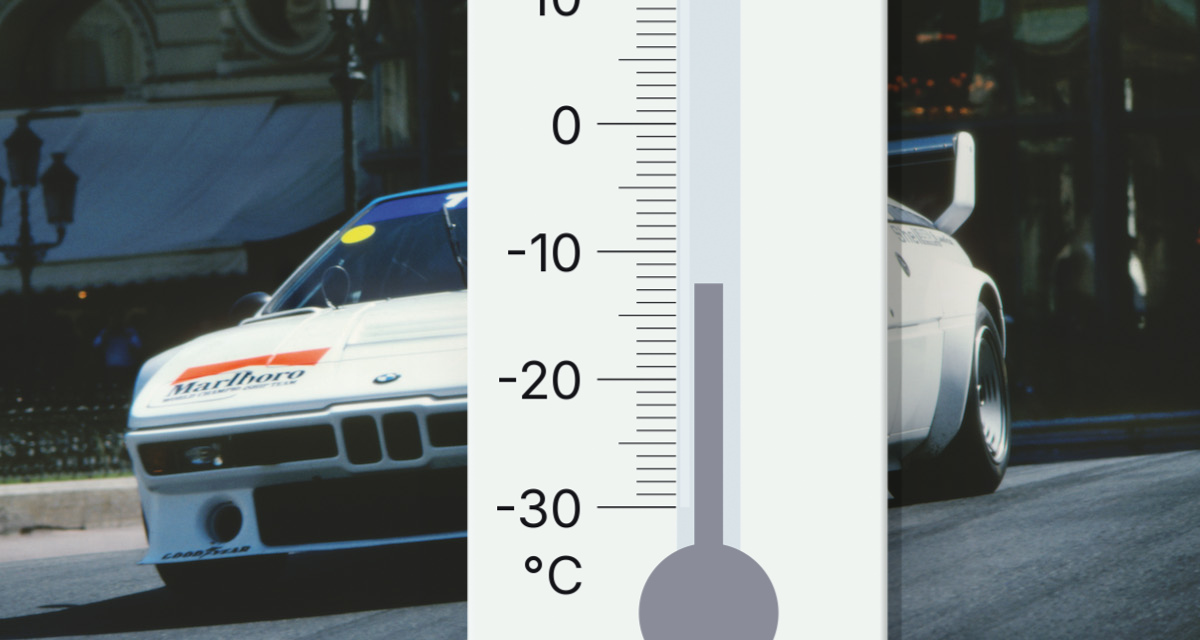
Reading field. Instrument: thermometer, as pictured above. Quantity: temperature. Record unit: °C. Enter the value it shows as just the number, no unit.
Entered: -12.5
